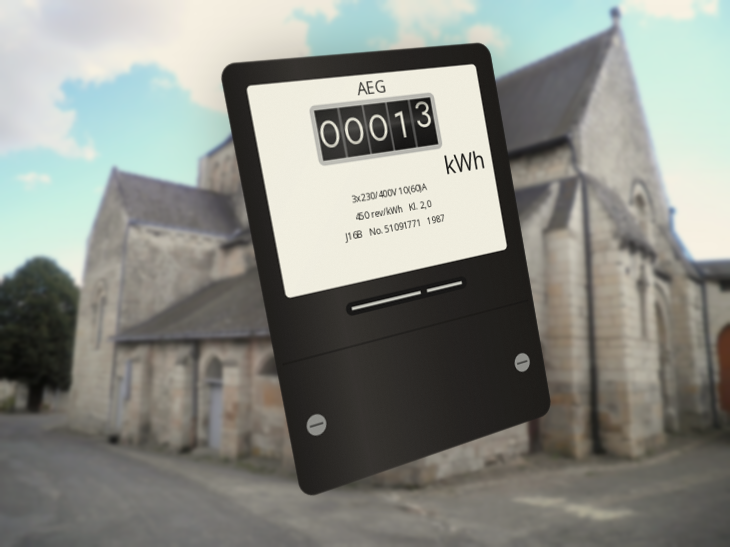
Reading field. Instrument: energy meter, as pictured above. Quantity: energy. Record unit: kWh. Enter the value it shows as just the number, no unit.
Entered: 13
